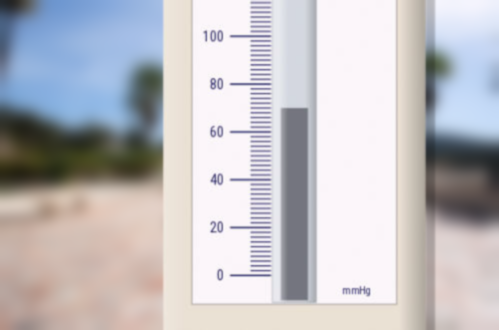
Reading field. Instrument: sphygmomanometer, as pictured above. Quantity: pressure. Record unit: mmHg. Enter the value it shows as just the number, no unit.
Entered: 70
